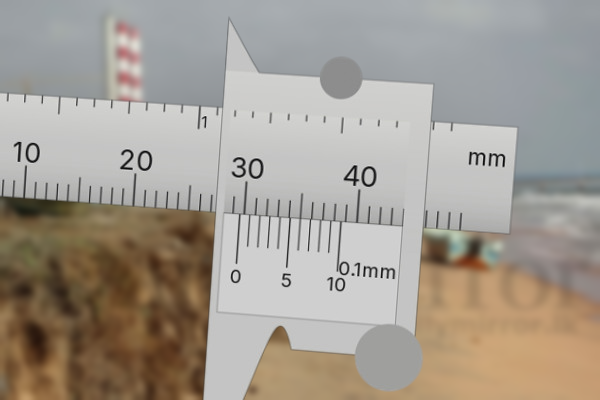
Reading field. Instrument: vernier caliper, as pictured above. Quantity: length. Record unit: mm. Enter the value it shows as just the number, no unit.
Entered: 29.6
